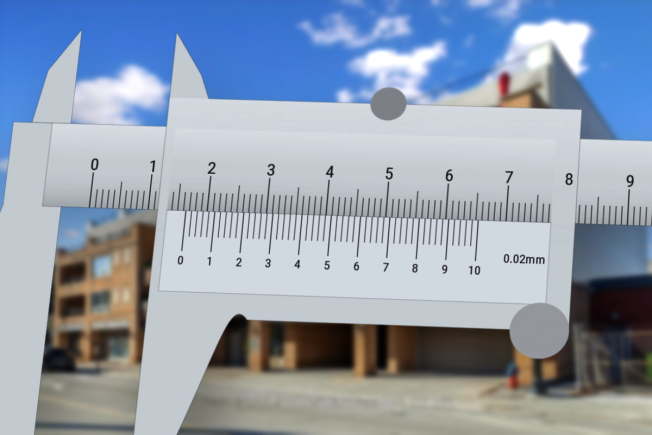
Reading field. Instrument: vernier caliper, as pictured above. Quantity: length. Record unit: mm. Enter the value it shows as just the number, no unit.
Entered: 16.4
